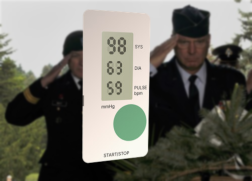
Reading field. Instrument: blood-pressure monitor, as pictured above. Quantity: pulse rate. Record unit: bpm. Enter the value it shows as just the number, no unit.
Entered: 59
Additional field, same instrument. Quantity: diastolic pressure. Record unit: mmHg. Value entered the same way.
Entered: 63
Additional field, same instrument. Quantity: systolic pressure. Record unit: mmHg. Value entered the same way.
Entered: 98
